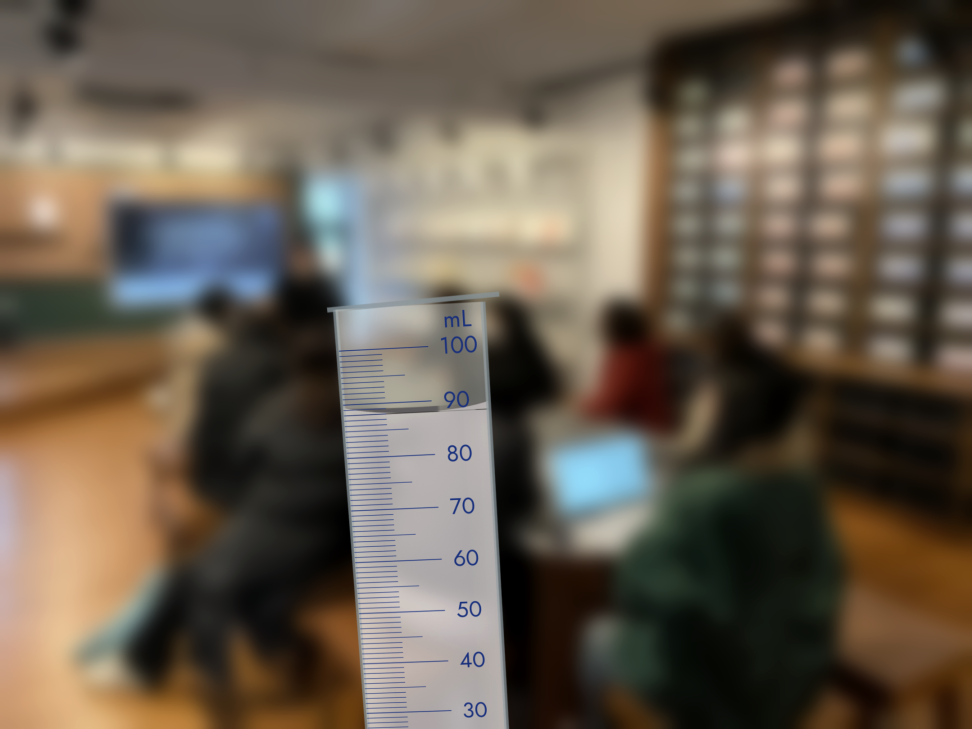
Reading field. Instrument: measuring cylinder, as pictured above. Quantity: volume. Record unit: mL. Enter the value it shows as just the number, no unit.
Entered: 88
